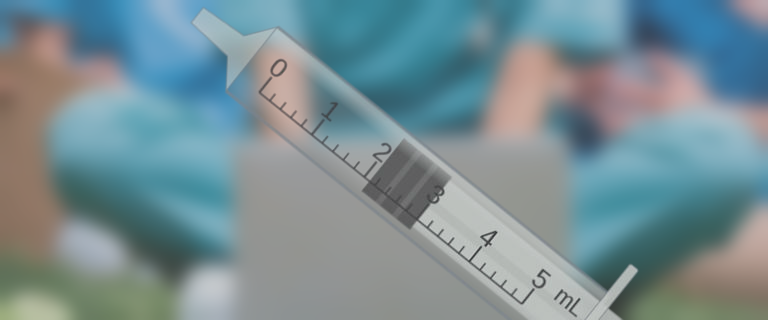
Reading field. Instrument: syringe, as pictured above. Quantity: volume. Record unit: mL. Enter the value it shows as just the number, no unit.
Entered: 2.1
